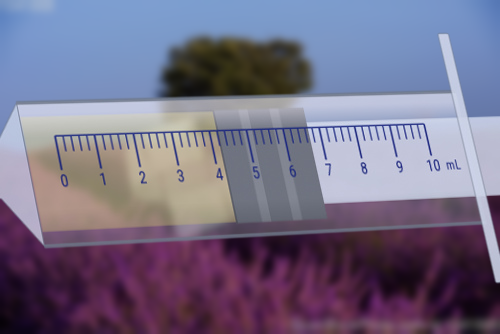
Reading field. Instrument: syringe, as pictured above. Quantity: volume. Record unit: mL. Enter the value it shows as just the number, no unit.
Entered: 4.2
